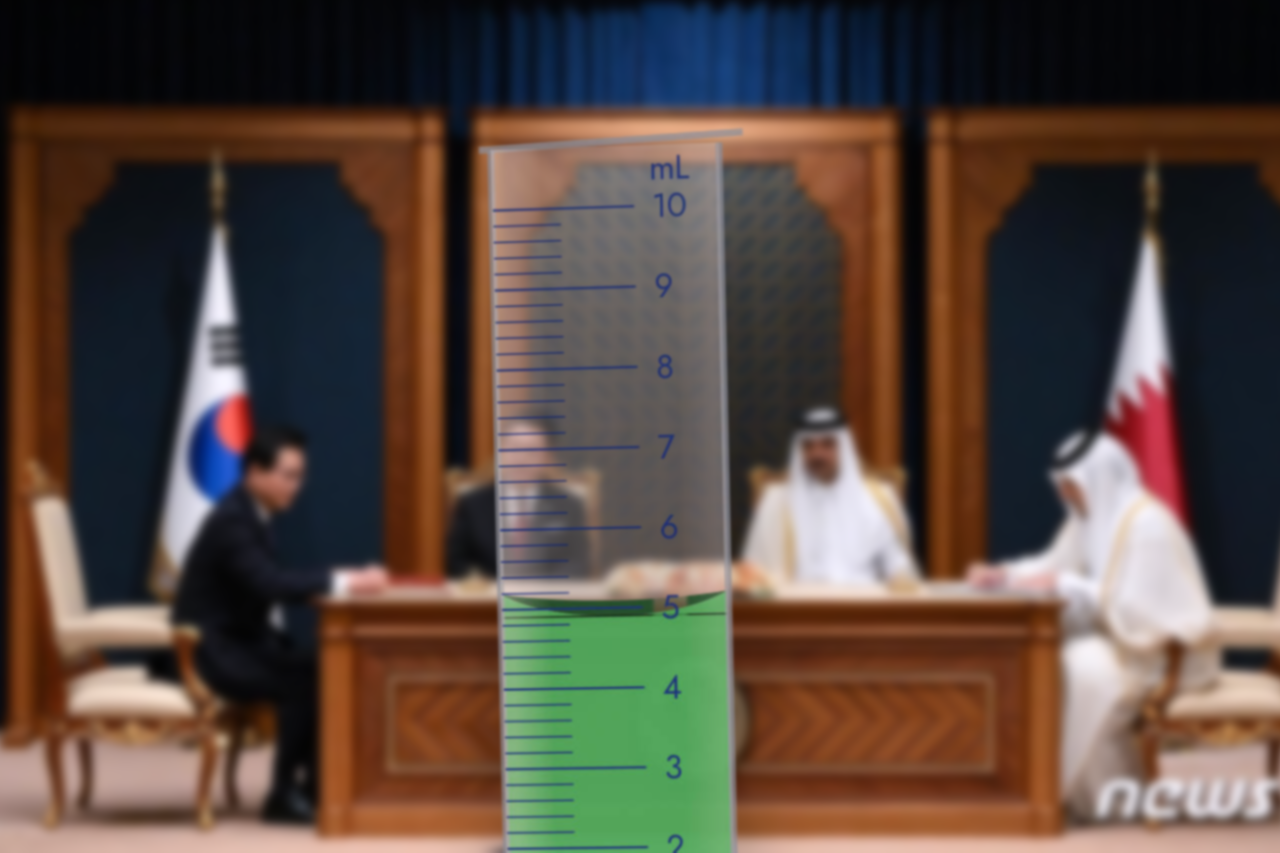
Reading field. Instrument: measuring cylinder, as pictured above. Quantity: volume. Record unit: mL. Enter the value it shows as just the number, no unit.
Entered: 4.9
